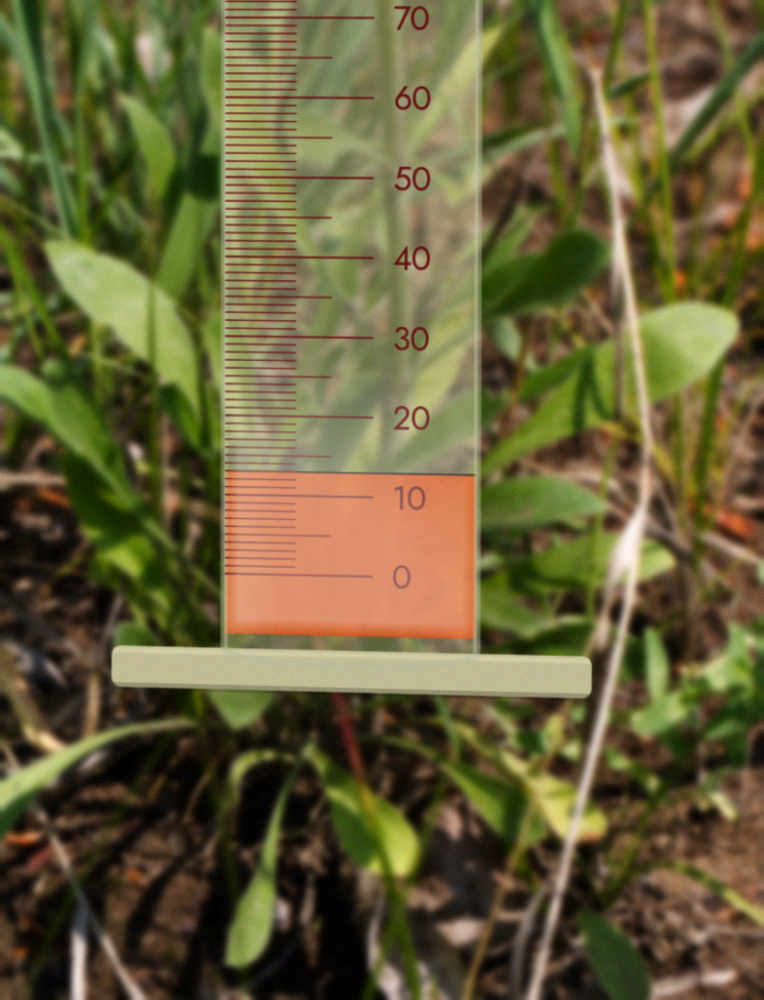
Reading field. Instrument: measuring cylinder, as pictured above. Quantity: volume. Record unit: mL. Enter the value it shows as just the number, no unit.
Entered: 13
